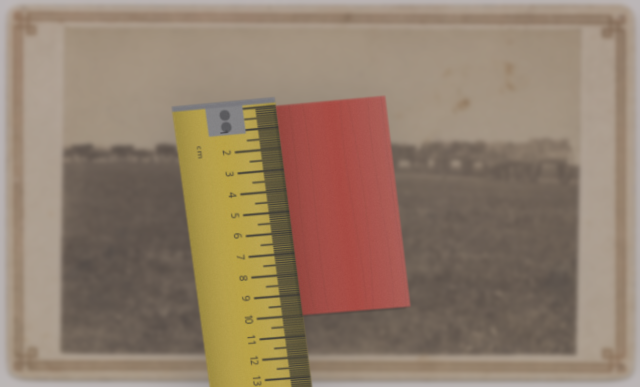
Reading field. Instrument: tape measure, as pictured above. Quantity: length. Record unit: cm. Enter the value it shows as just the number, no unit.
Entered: 10
